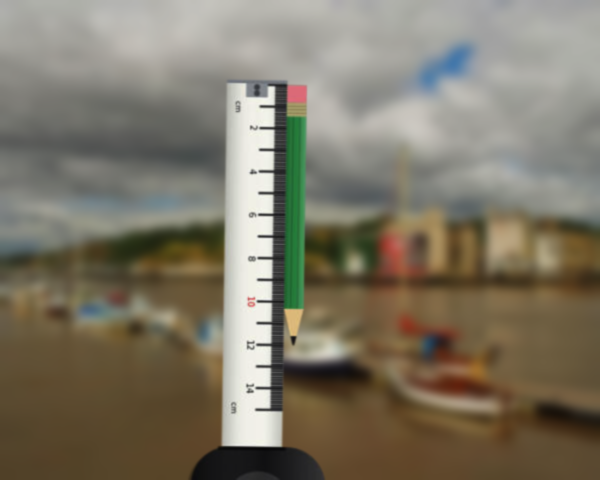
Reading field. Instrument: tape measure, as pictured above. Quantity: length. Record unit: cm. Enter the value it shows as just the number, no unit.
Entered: 12
